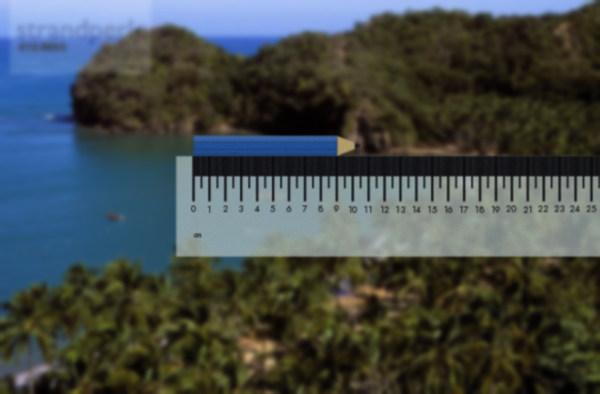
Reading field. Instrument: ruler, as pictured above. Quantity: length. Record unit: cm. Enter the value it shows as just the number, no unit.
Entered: 10.5
